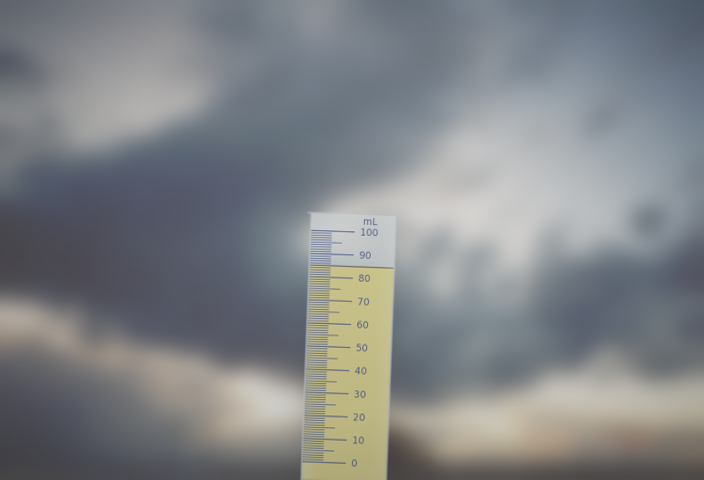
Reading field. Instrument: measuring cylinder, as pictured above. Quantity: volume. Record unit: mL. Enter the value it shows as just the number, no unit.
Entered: 85
